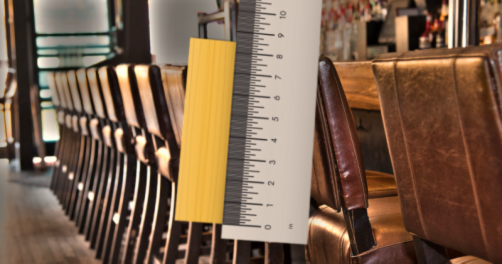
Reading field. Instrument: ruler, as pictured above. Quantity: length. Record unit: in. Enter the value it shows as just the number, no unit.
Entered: 8.5
